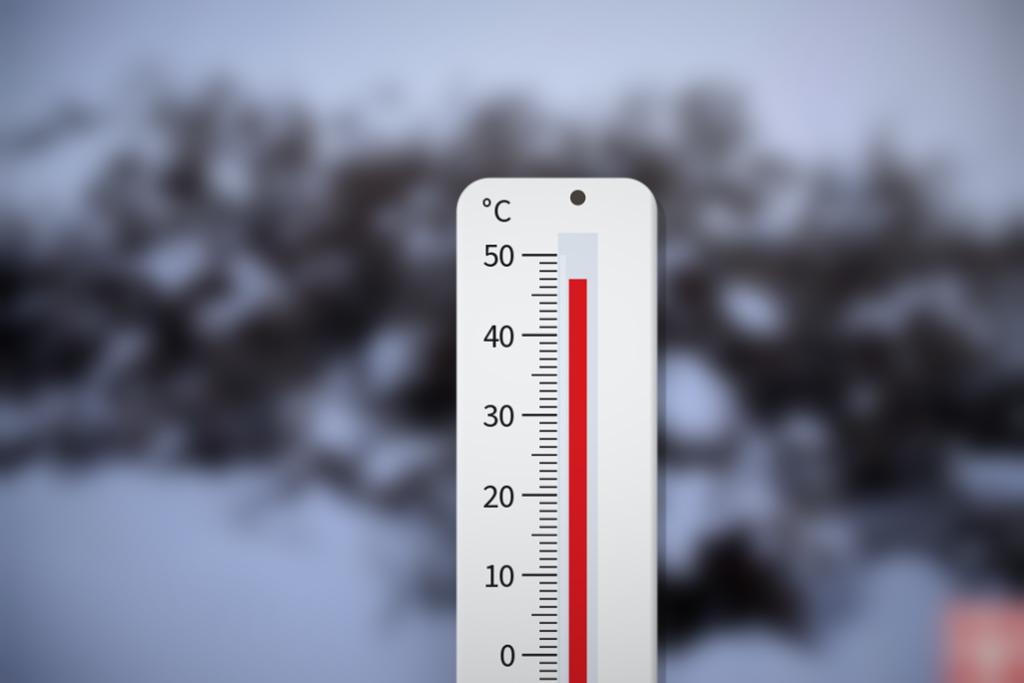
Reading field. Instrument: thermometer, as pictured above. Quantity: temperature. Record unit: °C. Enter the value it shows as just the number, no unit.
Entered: 47
